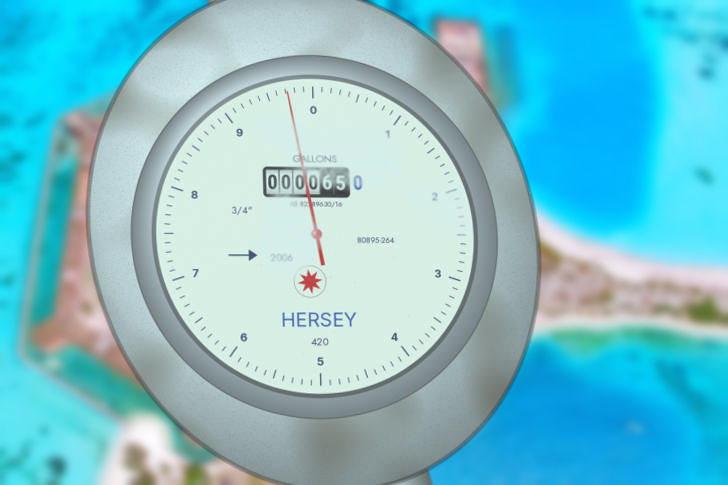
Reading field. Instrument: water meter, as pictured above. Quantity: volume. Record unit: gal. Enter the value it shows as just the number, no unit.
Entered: 649.7
